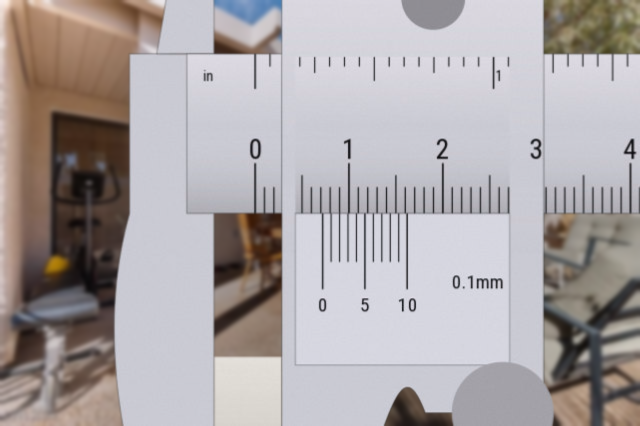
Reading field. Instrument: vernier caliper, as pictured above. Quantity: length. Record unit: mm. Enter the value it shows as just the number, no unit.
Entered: 7.2
